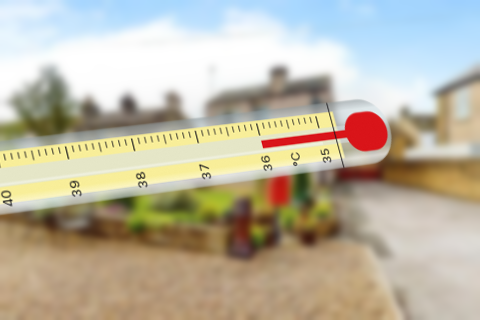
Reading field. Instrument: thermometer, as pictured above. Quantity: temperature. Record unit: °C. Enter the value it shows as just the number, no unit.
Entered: 36
